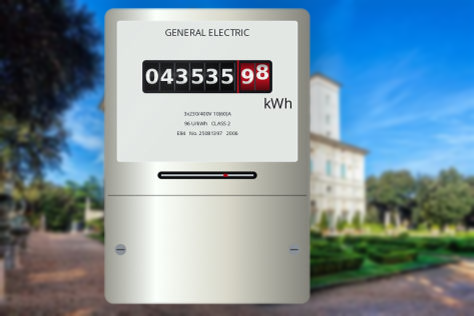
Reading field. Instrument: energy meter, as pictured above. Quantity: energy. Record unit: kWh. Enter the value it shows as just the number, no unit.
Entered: 43535.98
